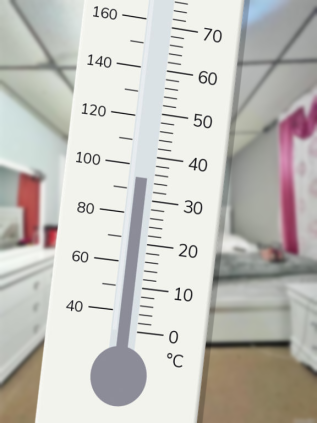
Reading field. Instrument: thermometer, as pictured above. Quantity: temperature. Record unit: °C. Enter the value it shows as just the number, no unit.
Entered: 35
